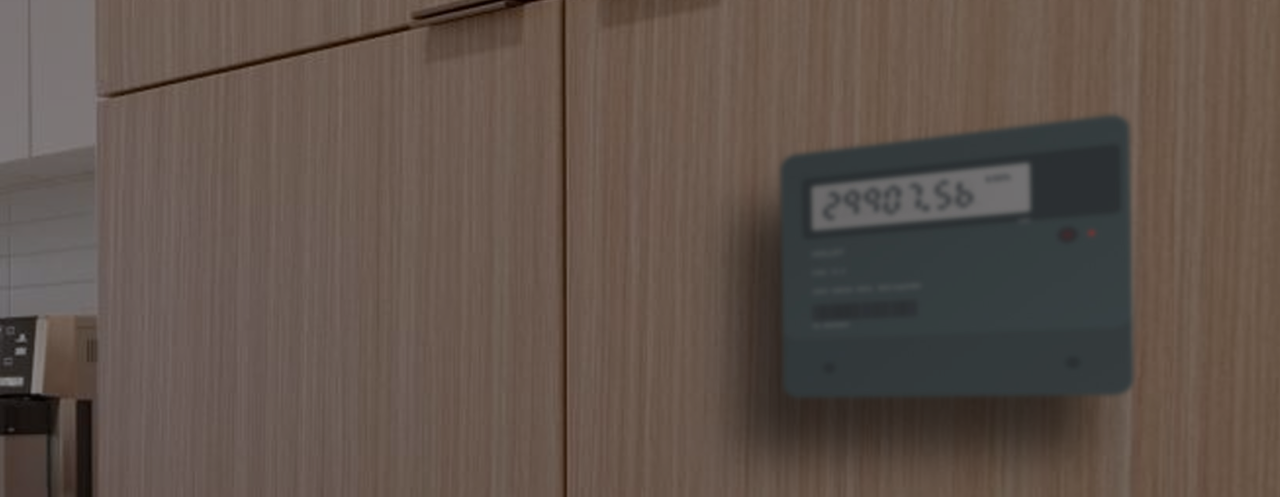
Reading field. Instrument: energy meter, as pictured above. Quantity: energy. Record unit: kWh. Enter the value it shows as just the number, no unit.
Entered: 29907.56
